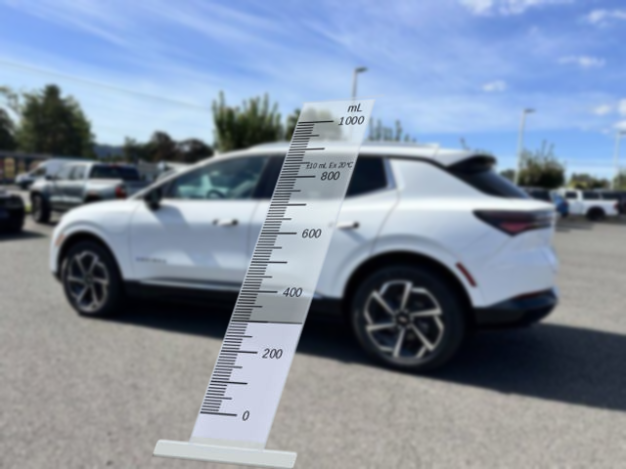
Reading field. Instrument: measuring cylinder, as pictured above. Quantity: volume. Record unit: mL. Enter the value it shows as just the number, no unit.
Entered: 300
